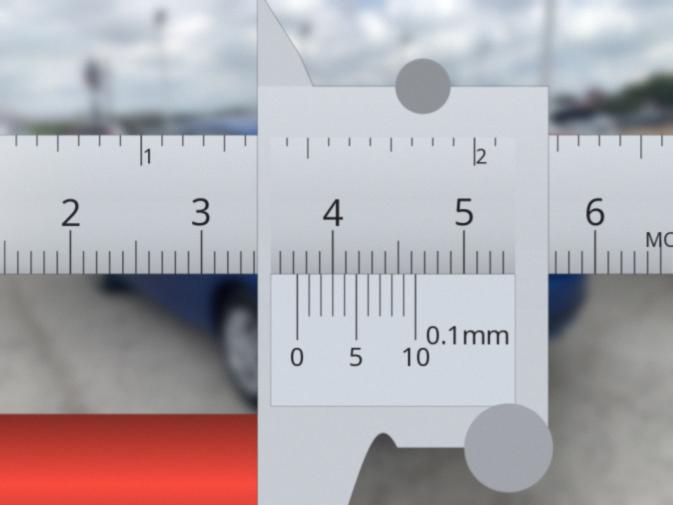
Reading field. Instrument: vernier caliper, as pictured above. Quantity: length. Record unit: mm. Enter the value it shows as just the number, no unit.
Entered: 37.3
